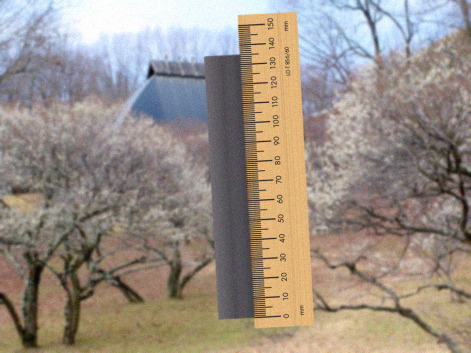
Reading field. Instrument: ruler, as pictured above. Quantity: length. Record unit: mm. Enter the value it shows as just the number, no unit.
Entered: 135
